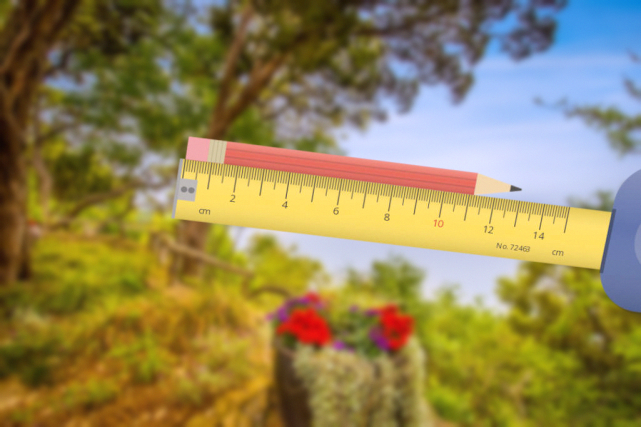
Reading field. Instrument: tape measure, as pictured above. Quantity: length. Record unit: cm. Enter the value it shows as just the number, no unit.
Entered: 13
